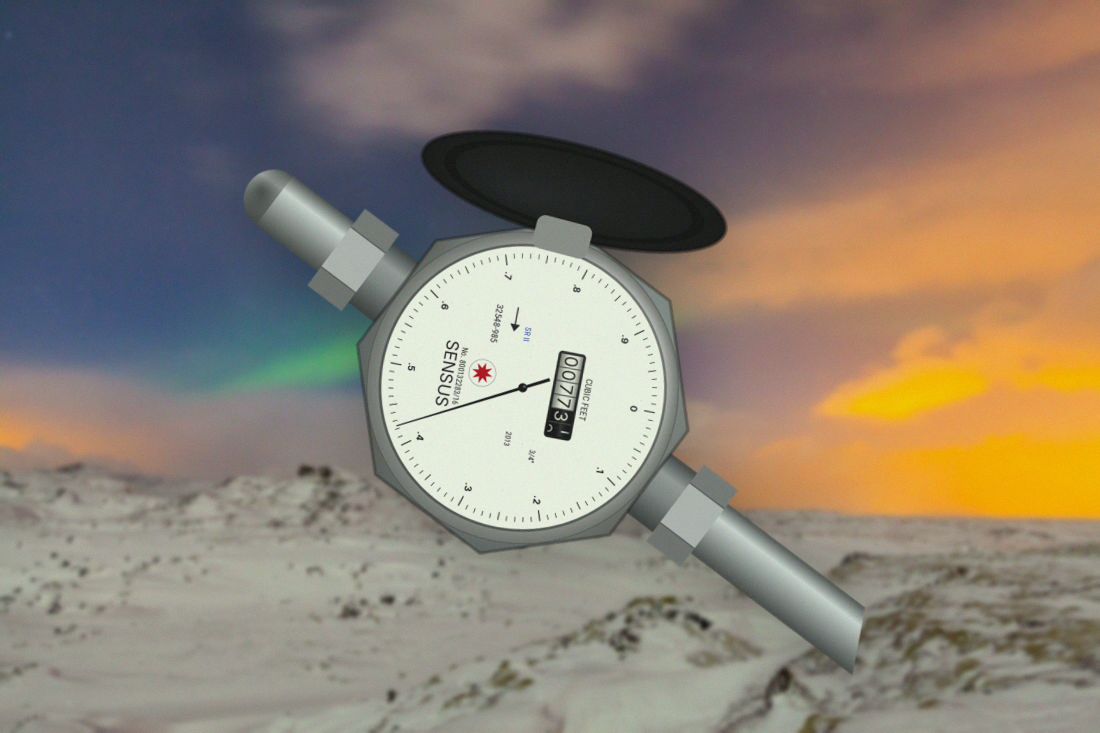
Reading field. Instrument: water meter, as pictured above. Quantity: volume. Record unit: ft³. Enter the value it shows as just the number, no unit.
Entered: 7731.42
